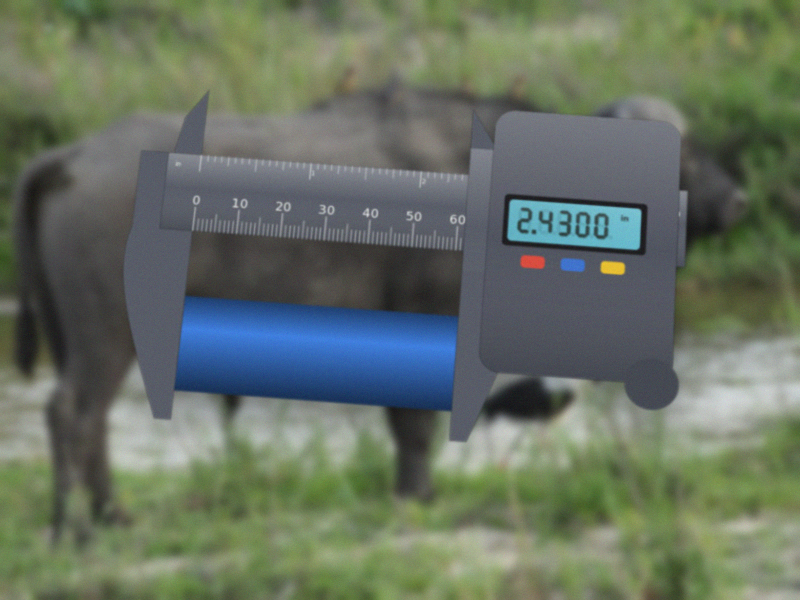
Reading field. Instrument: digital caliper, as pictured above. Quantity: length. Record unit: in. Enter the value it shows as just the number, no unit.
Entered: 2.4300
